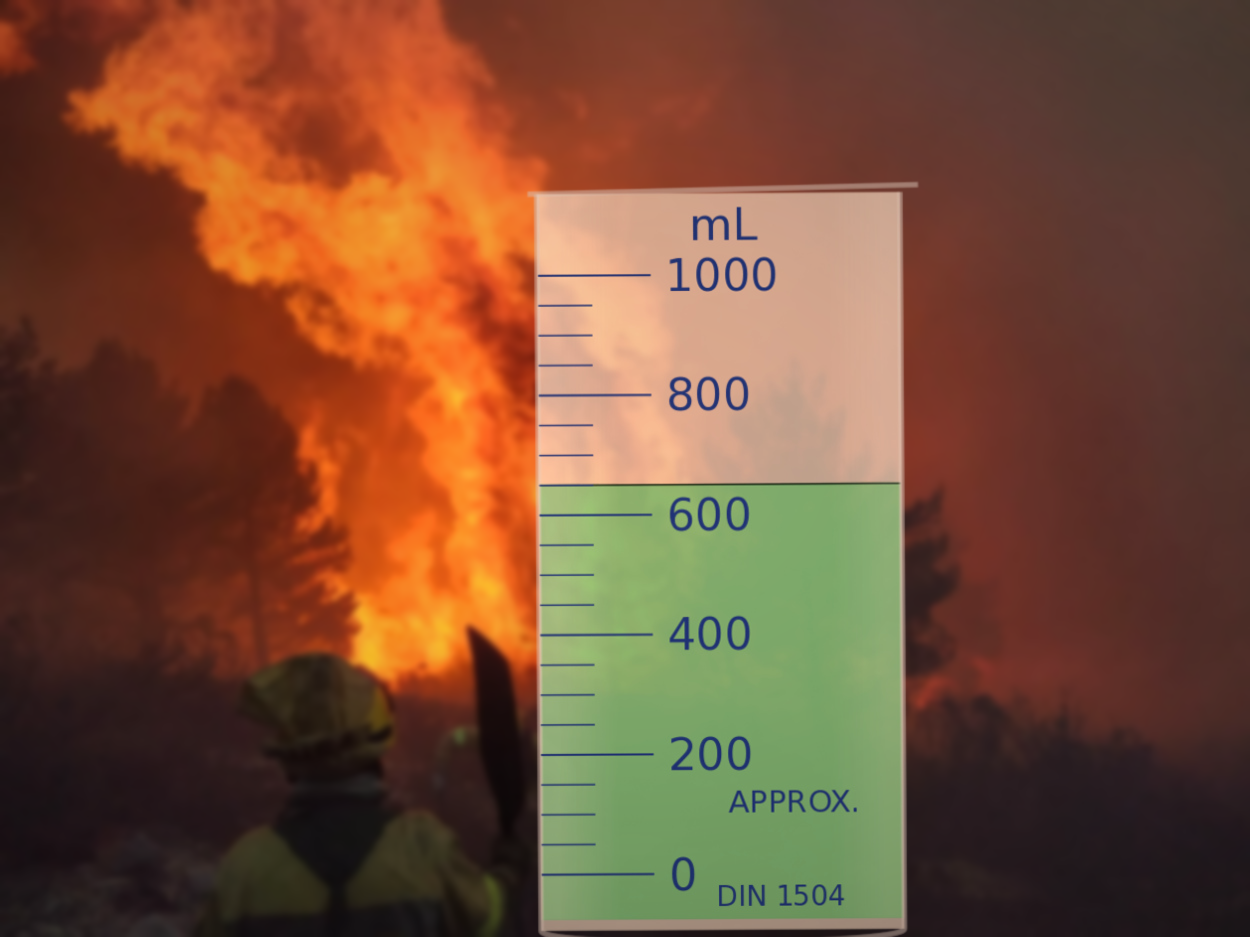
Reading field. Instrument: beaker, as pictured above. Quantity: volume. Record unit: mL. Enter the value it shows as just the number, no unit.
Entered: 650
